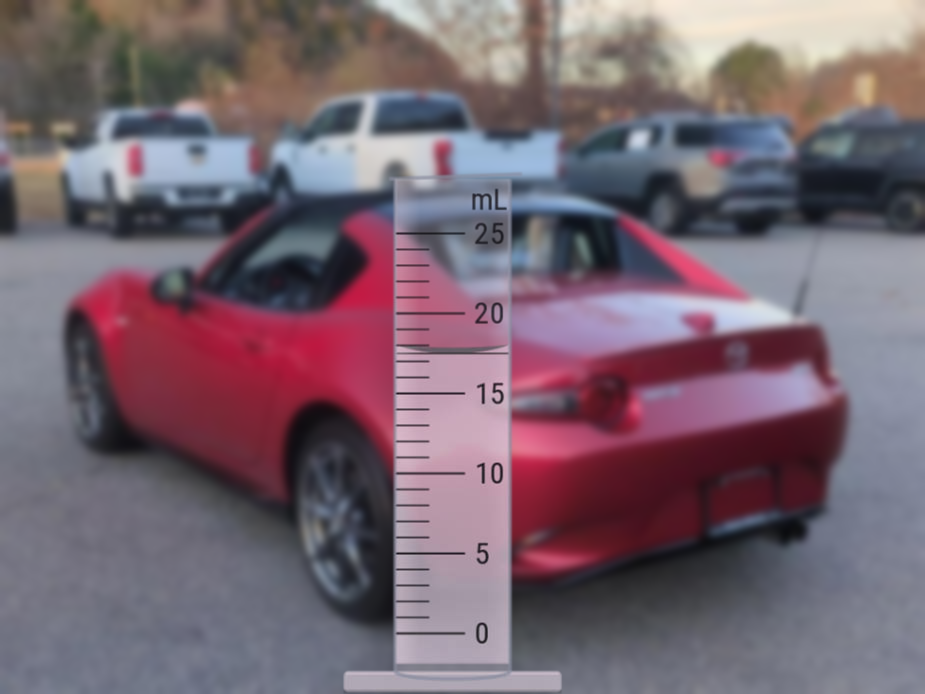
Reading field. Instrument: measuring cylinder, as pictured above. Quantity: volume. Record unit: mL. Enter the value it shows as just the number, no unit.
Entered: 17.5
